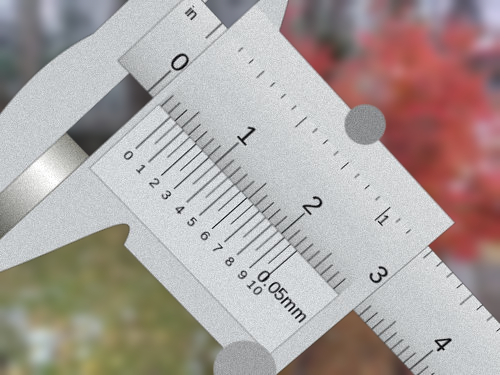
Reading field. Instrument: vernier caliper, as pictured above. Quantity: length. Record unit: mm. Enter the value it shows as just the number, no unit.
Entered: 3.4
